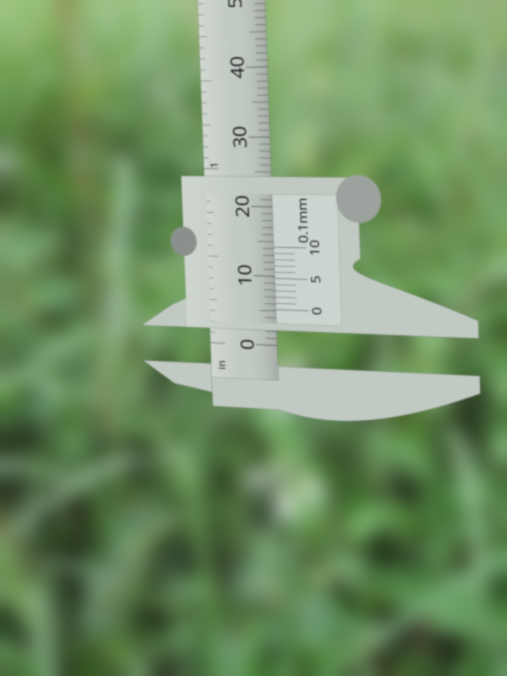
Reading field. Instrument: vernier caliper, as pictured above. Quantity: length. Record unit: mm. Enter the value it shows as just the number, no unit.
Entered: 5.2
